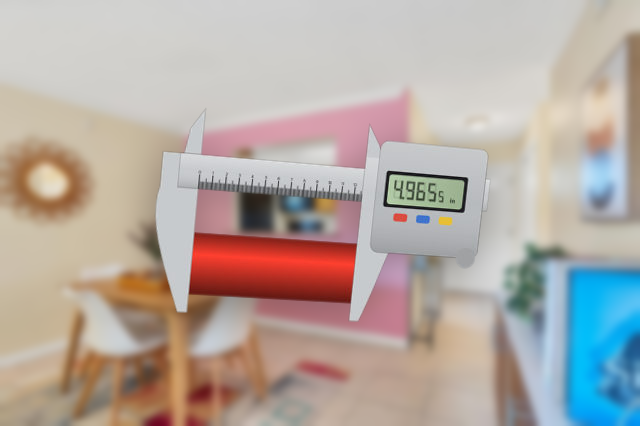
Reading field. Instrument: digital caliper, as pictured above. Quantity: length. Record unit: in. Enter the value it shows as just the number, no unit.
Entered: 4.9655
